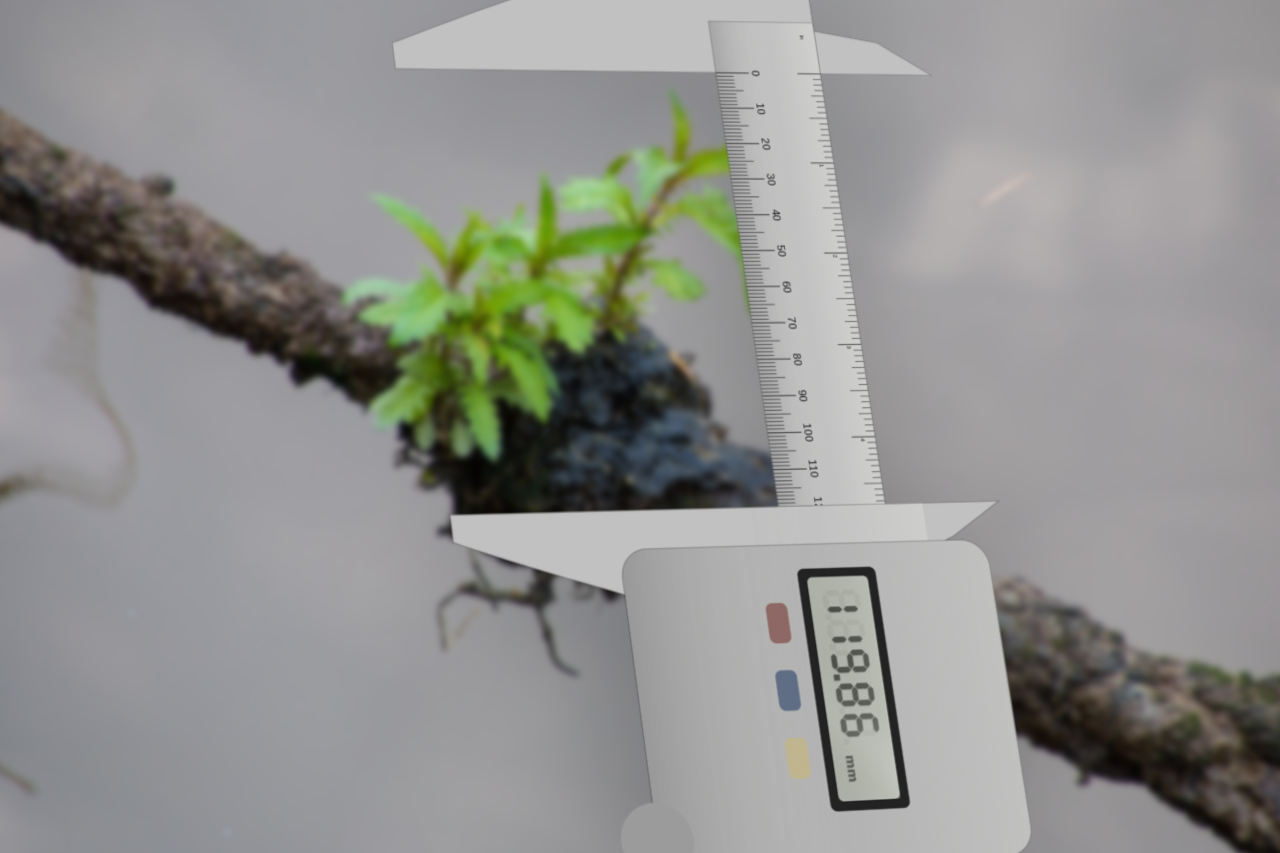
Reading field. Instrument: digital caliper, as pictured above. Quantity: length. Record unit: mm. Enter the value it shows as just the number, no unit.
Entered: 119.86
